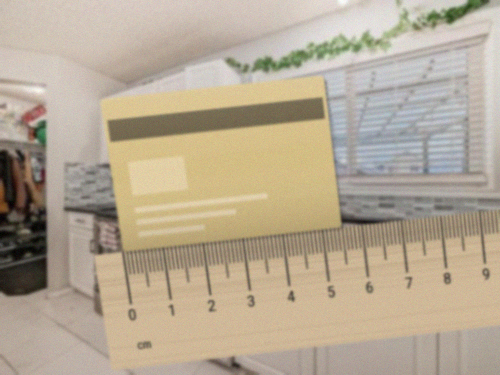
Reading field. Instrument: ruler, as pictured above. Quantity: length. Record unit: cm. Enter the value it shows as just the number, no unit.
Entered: 5.5
